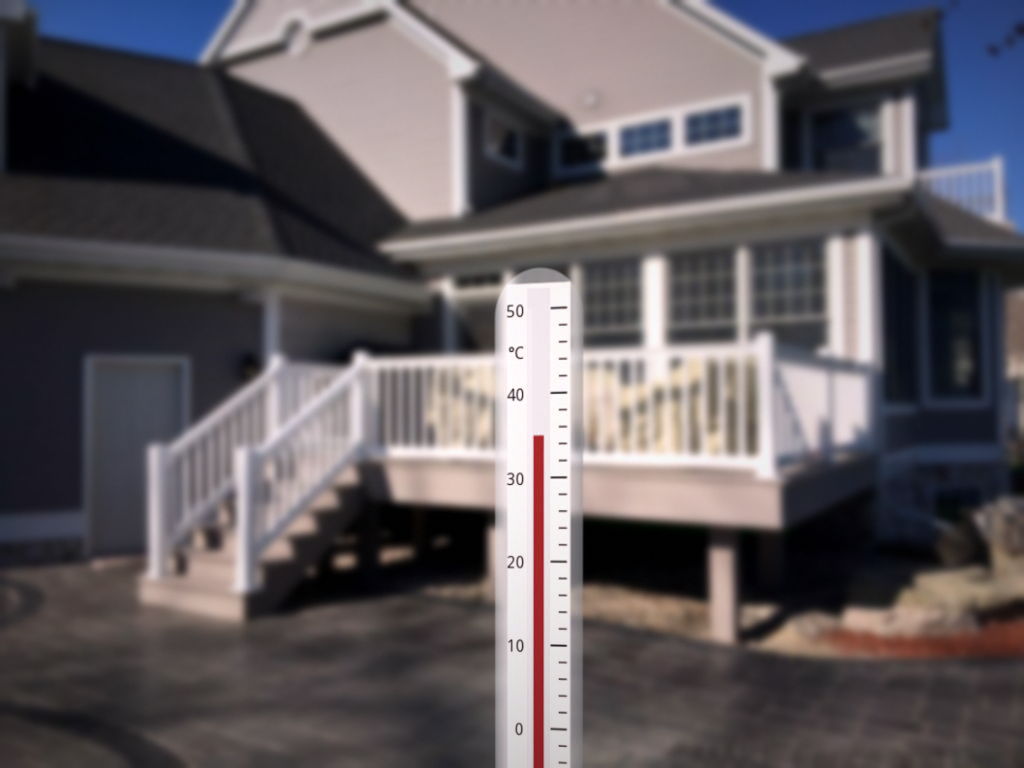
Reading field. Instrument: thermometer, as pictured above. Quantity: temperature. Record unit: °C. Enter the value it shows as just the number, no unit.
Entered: 35
